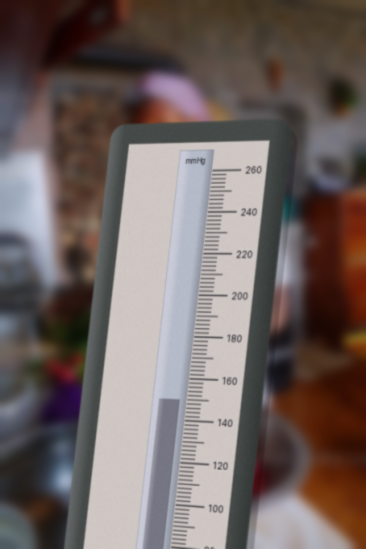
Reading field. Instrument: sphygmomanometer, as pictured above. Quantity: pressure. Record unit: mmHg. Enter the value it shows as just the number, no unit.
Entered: 150
